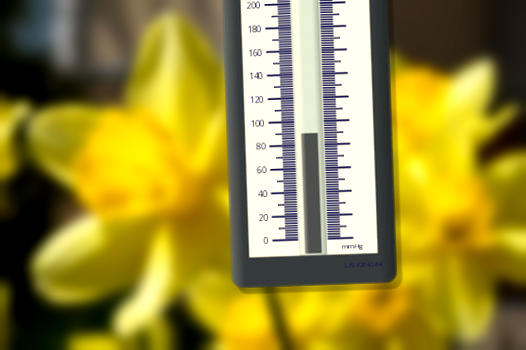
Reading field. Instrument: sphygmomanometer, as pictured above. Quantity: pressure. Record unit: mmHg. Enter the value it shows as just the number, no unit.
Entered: 90
